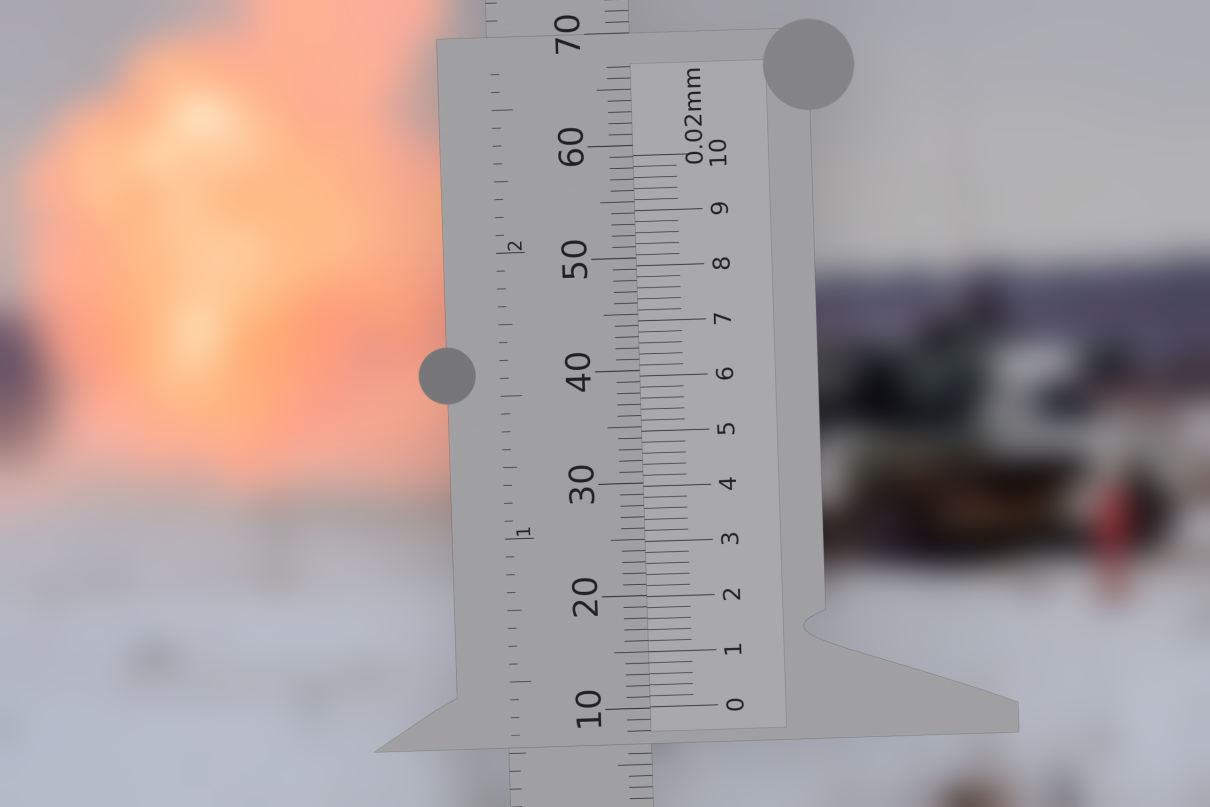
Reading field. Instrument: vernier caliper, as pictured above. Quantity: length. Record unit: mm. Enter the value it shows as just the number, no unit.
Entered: 10.1
